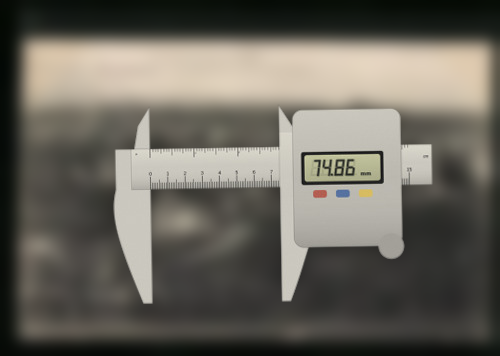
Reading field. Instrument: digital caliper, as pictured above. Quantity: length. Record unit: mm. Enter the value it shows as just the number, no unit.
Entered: 74.86
